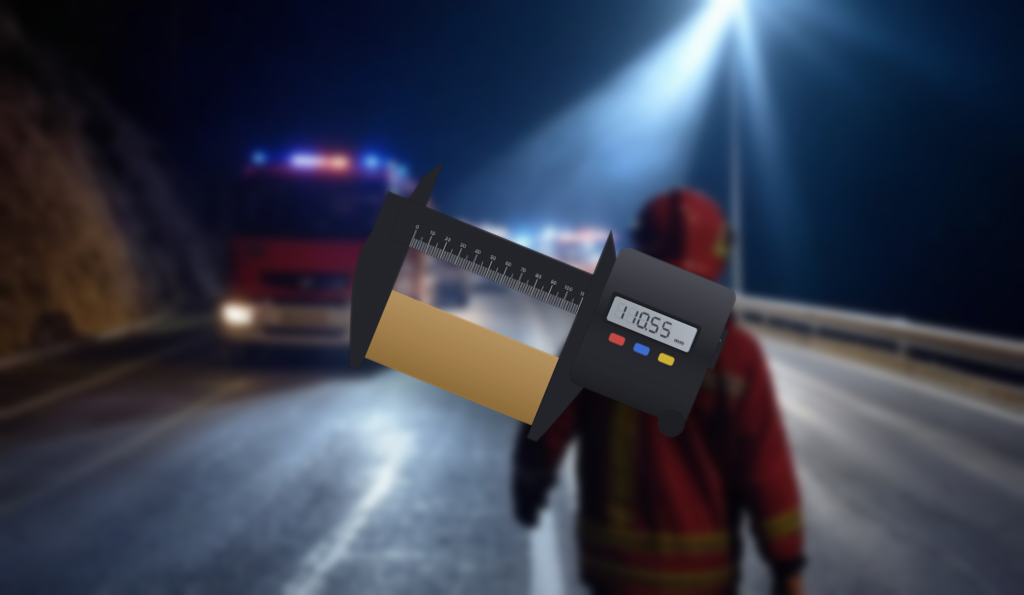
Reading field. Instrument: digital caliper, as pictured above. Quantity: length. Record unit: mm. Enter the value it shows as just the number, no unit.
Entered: 110.55
